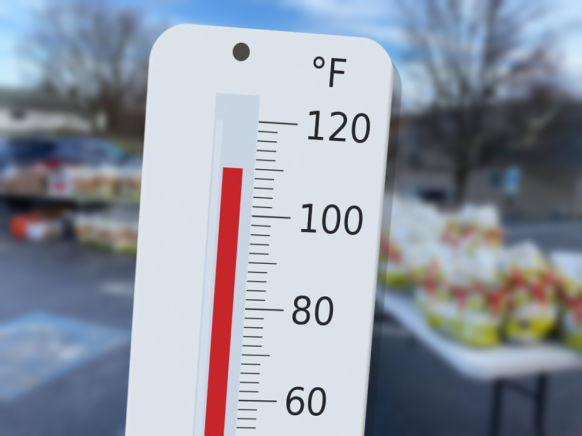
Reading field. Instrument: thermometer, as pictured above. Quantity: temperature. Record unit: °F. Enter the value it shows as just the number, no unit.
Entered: 110
